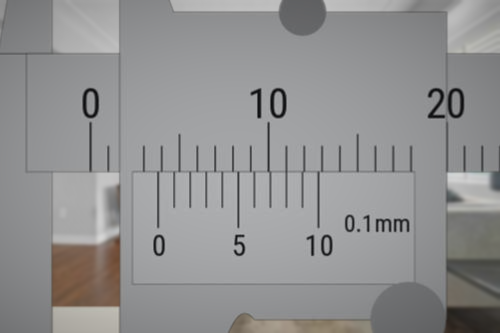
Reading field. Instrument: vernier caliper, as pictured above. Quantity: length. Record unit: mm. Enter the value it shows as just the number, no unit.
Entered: 3.8
